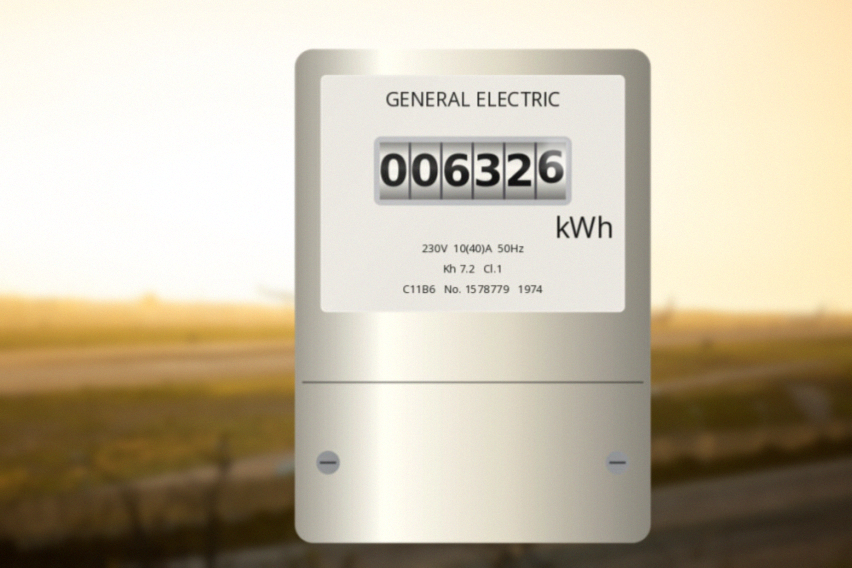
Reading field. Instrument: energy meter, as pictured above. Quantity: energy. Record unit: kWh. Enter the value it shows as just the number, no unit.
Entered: 6326
